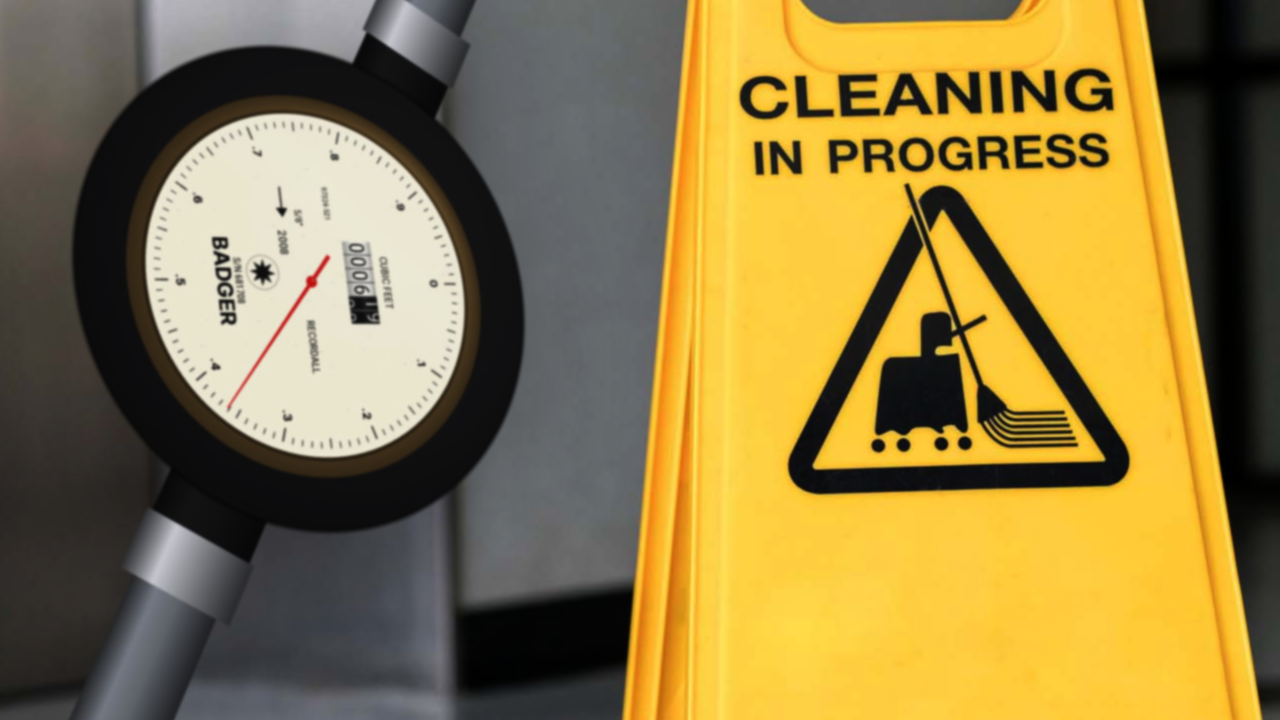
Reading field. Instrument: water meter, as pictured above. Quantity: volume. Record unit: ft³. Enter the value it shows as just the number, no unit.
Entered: 619.36
